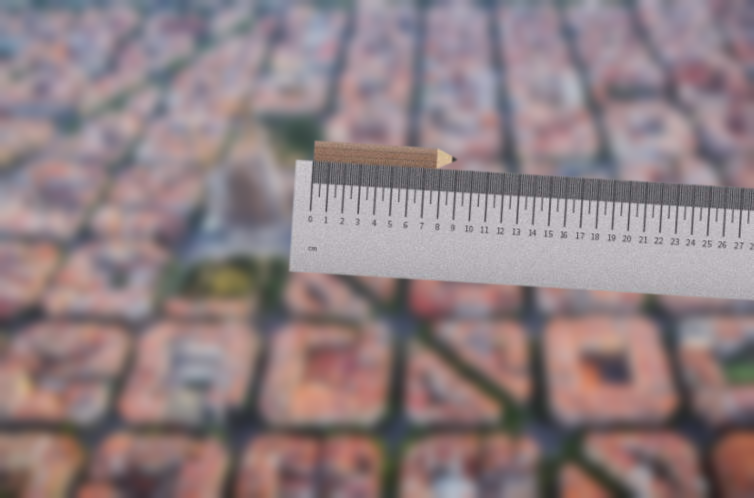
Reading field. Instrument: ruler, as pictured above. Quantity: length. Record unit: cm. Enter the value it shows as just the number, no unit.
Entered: 9
